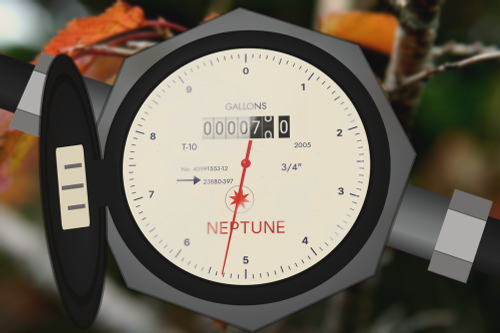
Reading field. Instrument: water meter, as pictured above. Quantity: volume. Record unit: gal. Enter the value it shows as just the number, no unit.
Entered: 785.3
